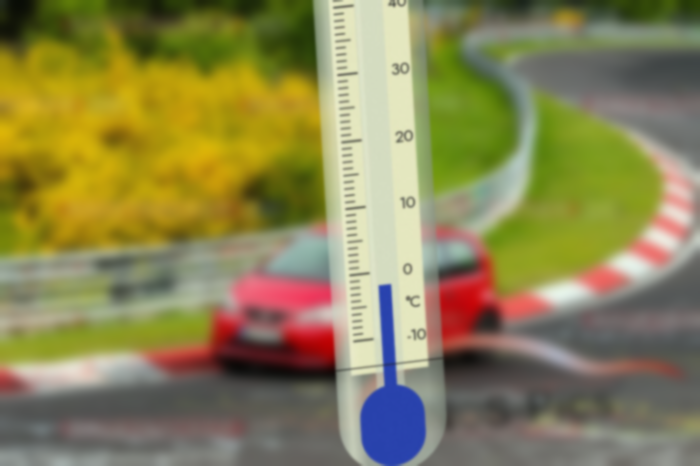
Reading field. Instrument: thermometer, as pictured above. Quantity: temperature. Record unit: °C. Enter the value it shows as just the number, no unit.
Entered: -2
